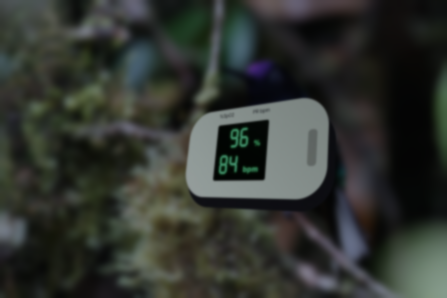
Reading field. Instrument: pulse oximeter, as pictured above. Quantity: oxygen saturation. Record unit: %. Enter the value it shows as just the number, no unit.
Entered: 96
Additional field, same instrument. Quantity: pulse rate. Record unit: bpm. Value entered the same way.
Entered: 84
